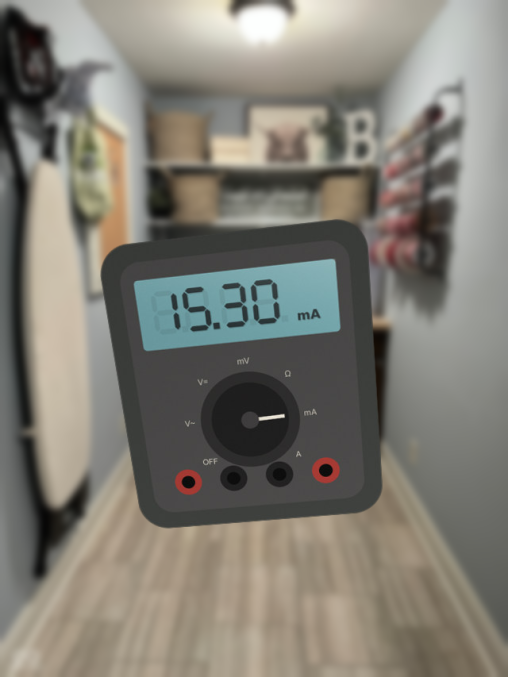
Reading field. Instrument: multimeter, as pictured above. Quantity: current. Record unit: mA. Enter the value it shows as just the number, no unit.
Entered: 15.30
